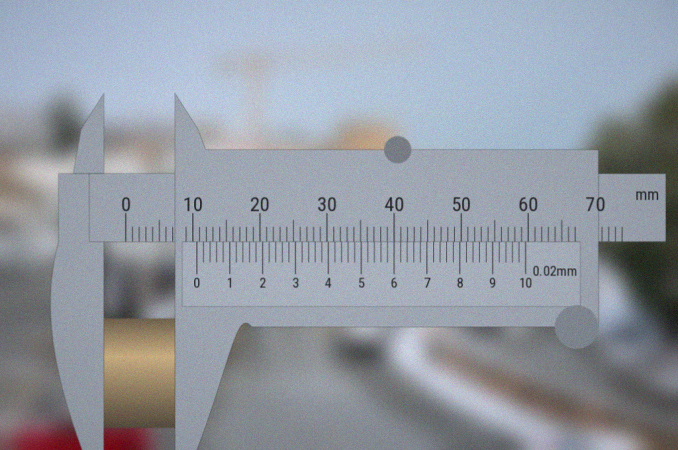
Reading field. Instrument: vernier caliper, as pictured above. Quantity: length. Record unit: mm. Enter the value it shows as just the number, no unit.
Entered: 10.6
